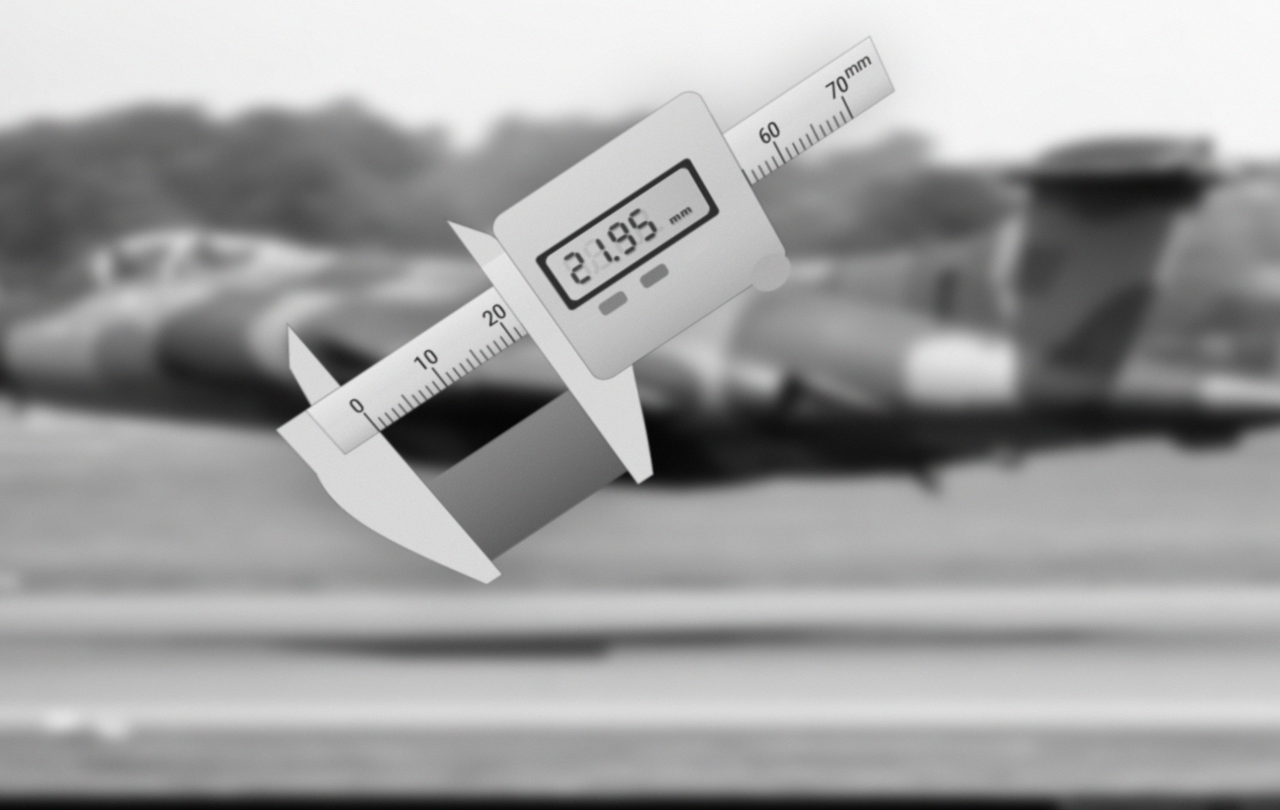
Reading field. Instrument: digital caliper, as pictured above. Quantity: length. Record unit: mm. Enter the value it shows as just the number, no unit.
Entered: 21.95
